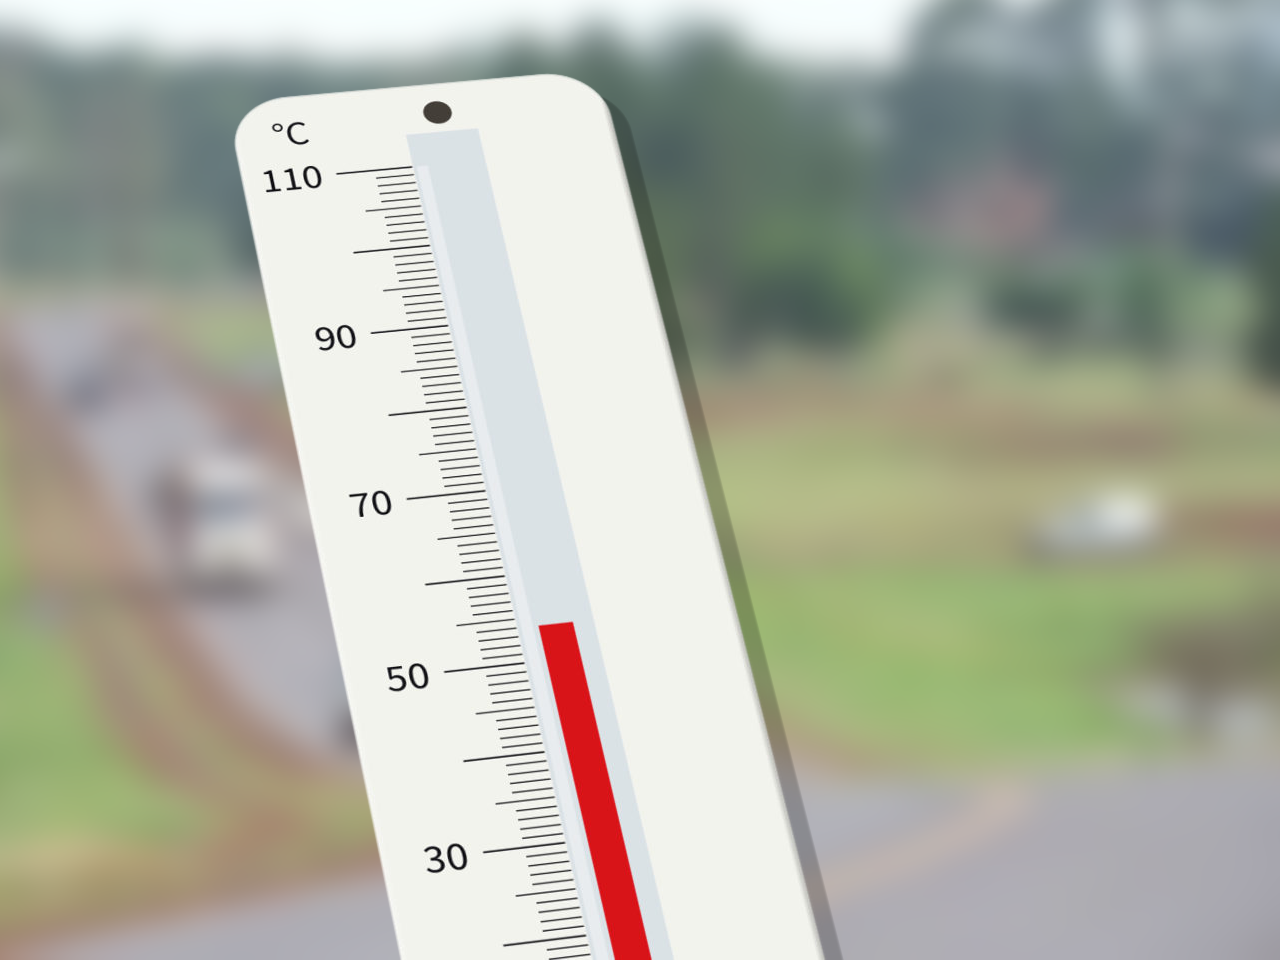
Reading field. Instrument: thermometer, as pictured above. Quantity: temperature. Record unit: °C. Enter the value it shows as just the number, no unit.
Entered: 54
